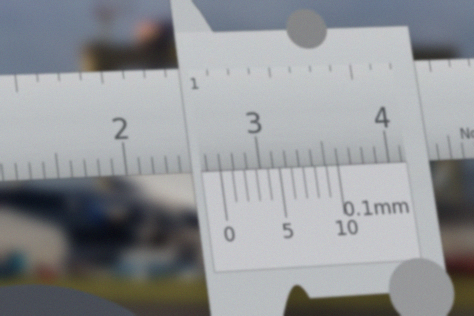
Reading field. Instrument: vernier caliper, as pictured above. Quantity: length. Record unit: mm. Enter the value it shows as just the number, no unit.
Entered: 27.0
